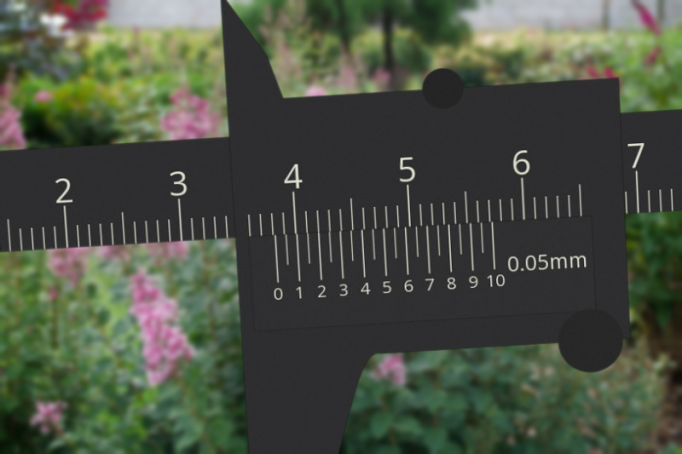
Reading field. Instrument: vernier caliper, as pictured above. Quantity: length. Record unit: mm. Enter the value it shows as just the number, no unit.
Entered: 38.2
